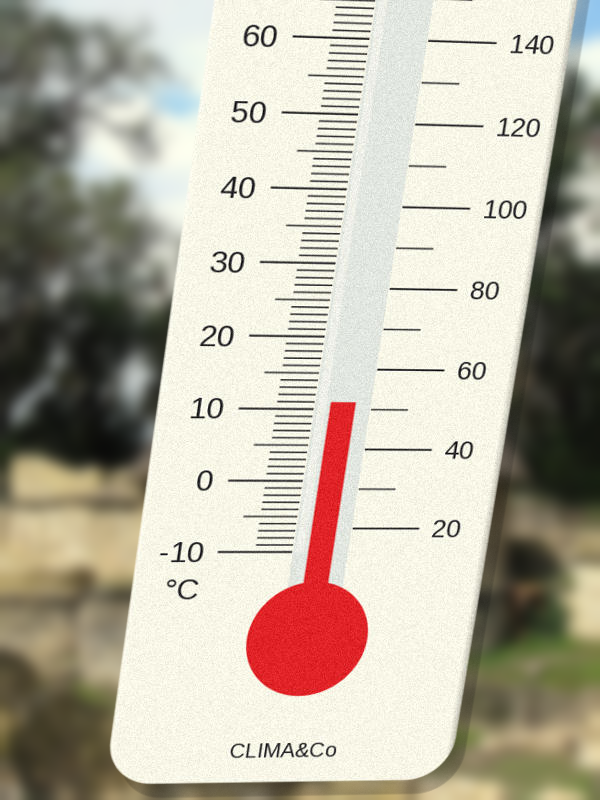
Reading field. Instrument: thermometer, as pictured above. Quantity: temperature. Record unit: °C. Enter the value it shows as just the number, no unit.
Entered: 11
